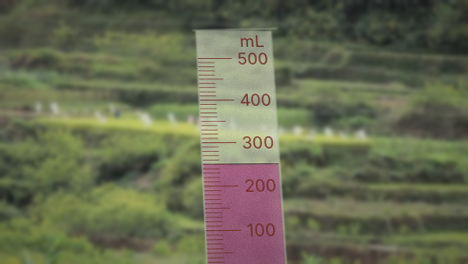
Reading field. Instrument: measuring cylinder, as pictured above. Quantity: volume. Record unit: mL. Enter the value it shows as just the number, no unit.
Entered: 250
